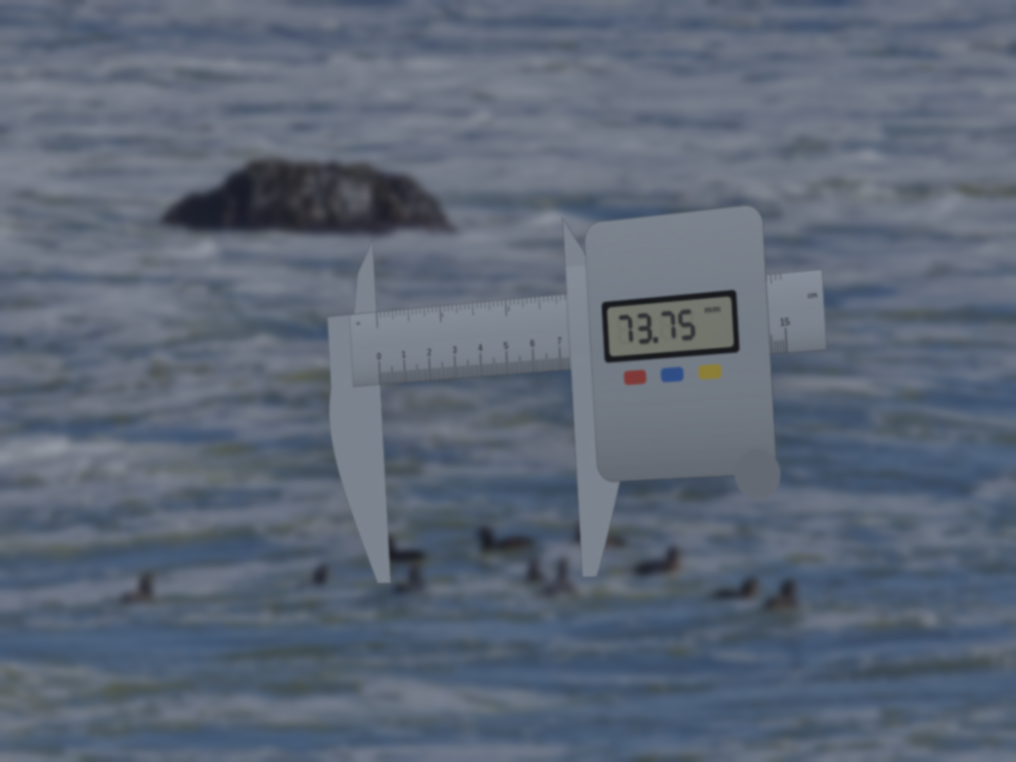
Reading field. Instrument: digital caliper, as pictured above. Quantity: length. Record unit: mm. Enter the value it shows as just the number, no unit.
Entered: 73.75
